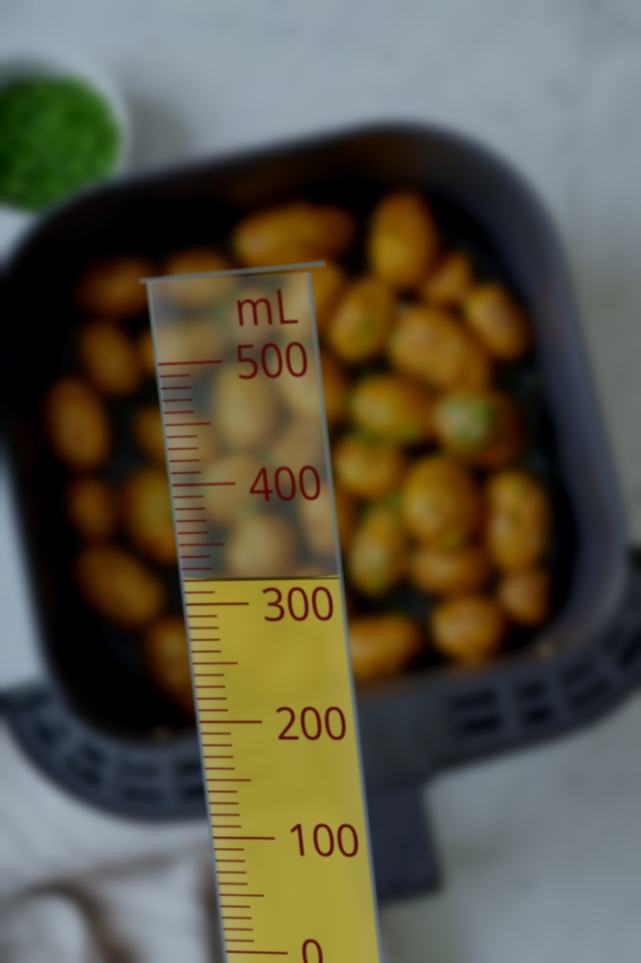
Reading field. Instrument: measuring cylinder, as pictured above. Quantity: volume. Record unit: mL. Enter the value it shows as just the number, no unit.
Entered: 320
